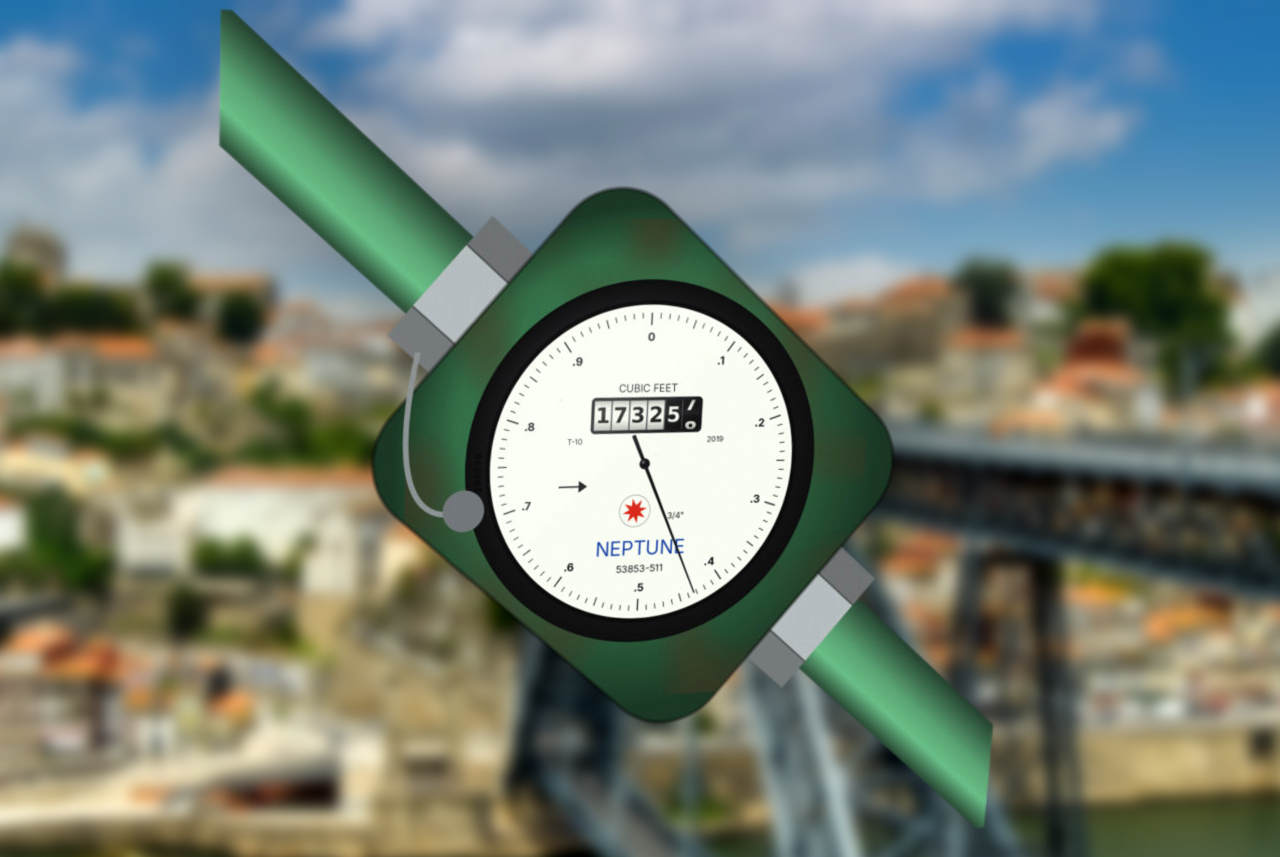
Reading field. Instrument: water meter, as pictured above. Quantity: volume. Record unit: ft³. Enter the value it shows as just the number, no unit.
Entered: 173257.43
